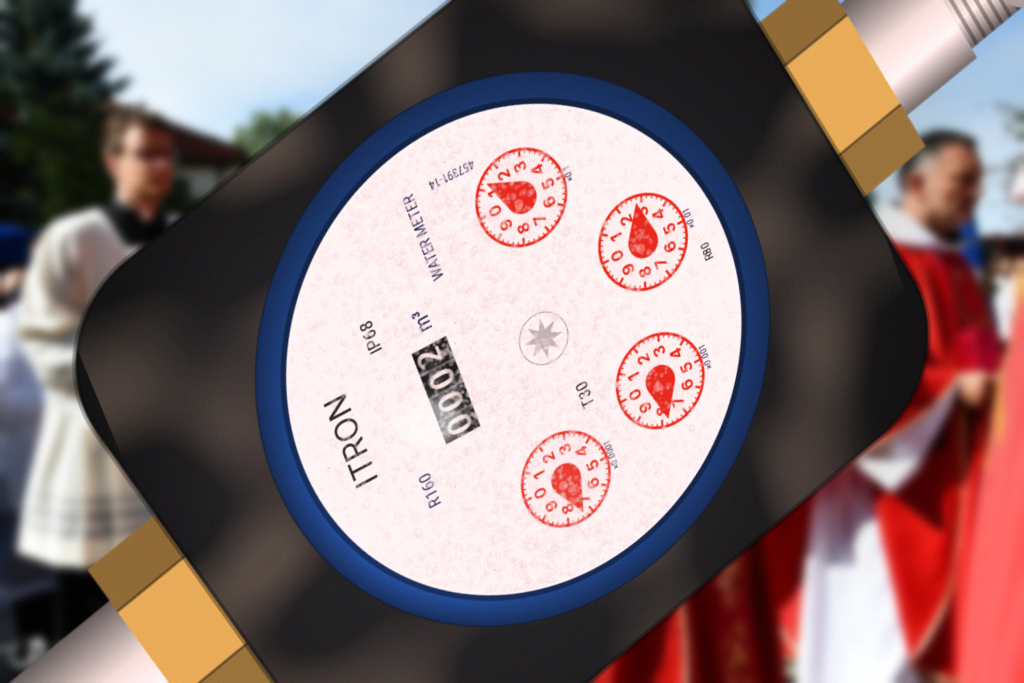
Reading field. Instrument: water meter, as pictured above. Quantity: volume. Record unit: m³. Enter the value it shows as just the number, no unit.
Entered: 2.1277
